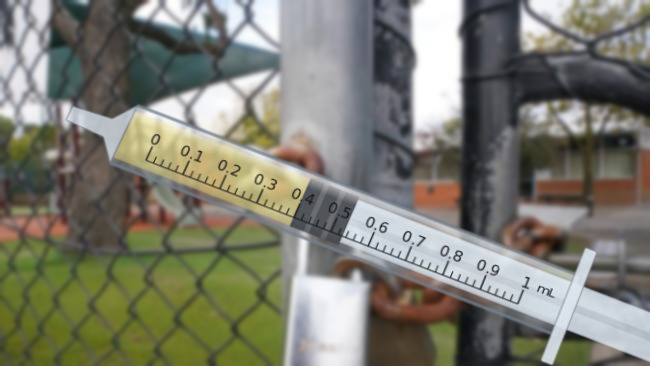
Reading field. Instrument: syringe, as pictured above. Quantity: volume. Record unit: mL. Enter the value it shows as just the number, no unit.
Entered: 0.4
